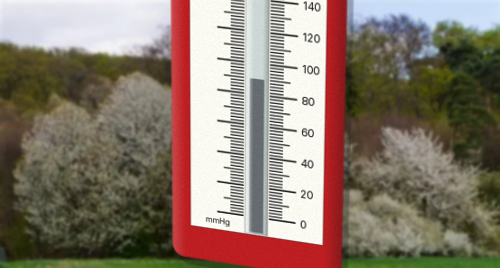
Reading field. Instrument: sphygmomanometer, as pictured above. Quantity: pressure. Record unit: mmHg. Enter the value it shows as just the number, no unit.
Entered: 90
